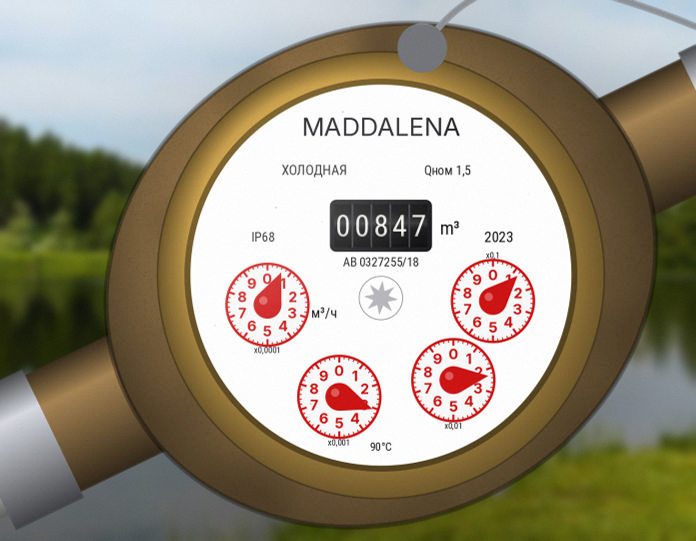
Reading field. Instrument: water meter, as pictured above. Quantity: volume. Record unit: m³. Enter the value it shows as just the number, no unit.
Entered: 847.1230
